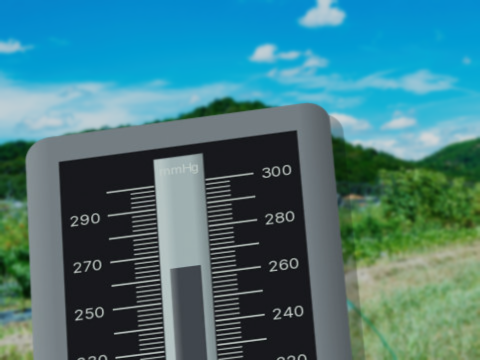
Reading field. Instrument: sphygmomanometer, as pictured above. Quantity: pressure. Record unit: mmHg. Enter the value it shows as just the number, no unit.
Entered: 264
